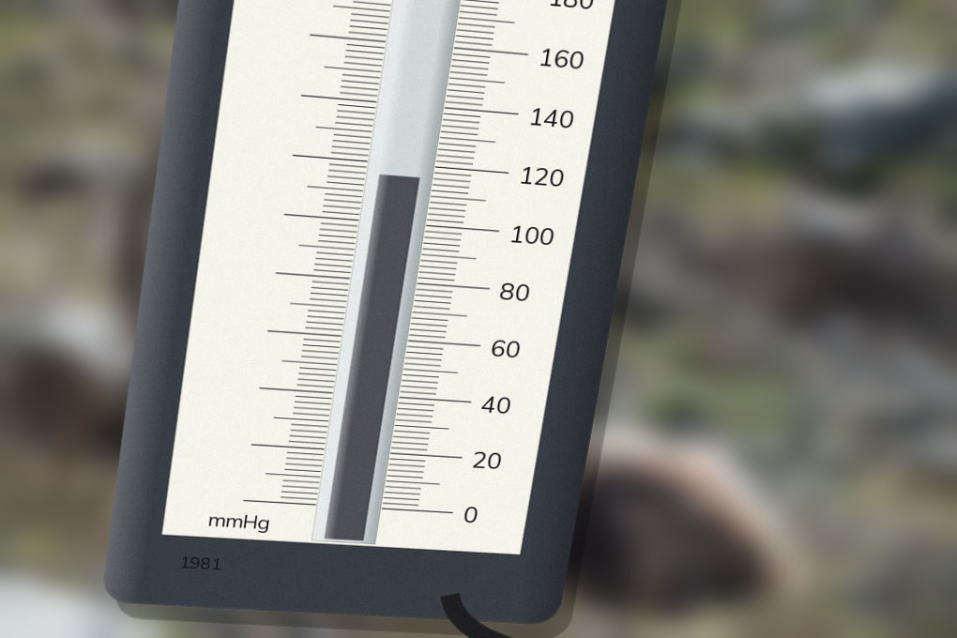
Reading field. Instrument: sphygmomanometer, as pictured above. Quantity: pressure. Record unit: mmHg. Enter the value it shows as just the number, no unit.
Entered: 116
